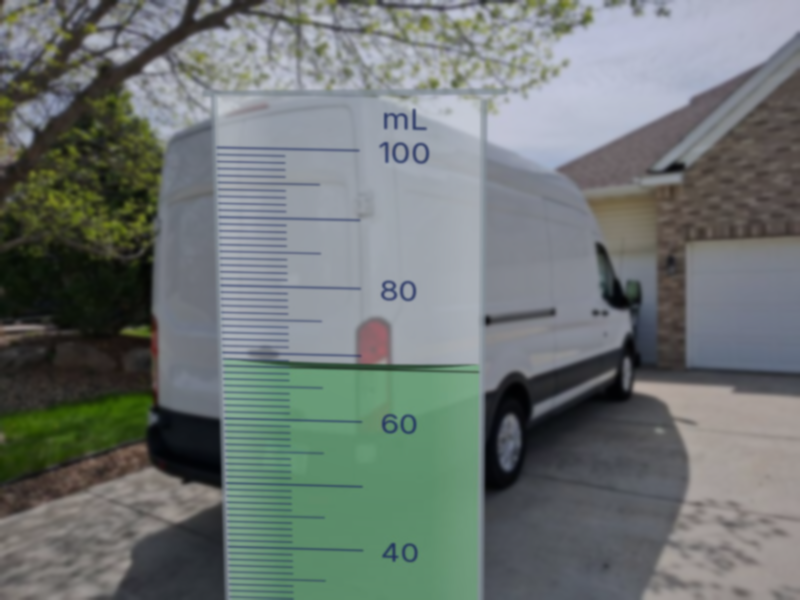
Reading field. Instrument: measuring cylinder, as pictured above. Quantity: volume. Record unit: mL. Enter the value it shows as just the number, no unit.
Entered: 68
